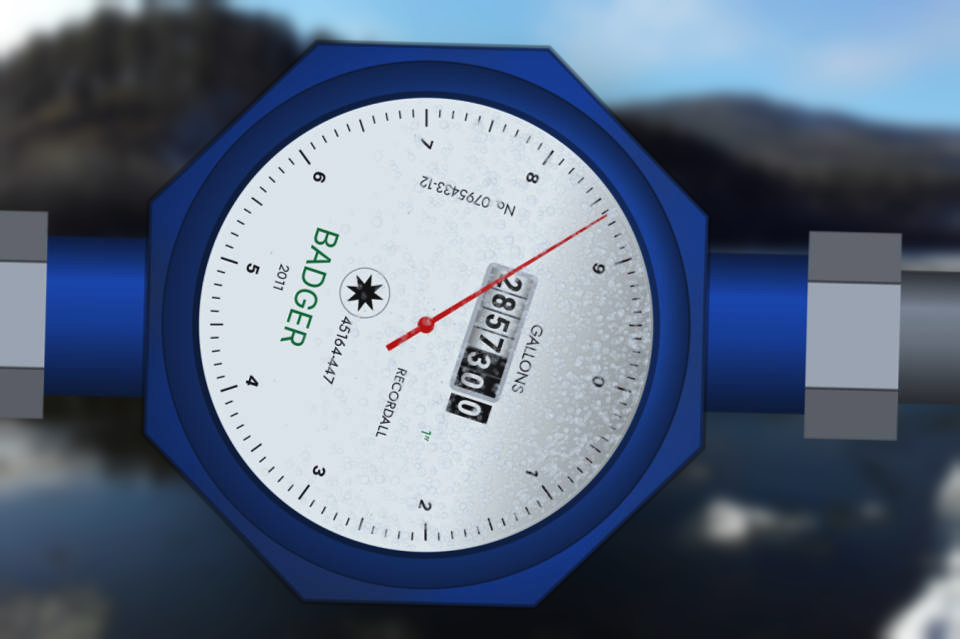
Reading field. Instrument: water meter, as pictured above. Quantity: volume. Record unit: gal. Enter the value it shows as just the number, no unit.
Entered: 2857298.6
